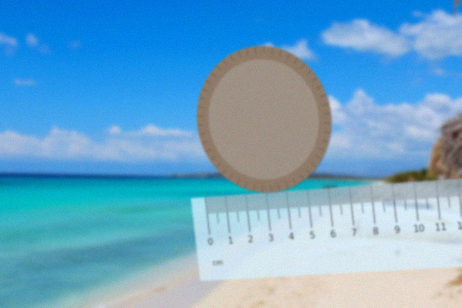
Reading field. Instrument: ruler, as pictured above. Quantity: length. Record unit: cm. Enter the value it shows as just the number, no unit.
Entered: 6.5
